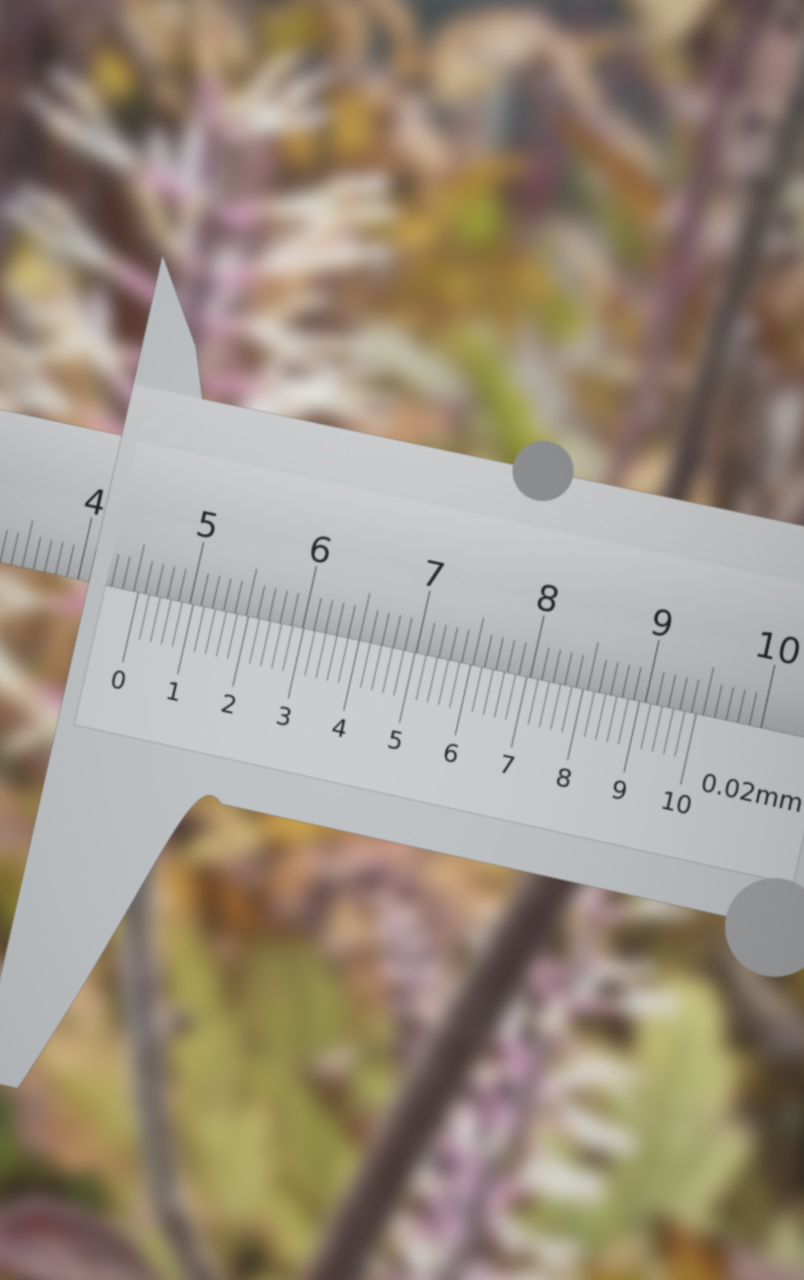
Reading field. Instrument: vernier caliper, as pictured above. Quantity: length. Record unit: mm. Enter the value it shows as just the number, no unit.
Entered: 45.4
